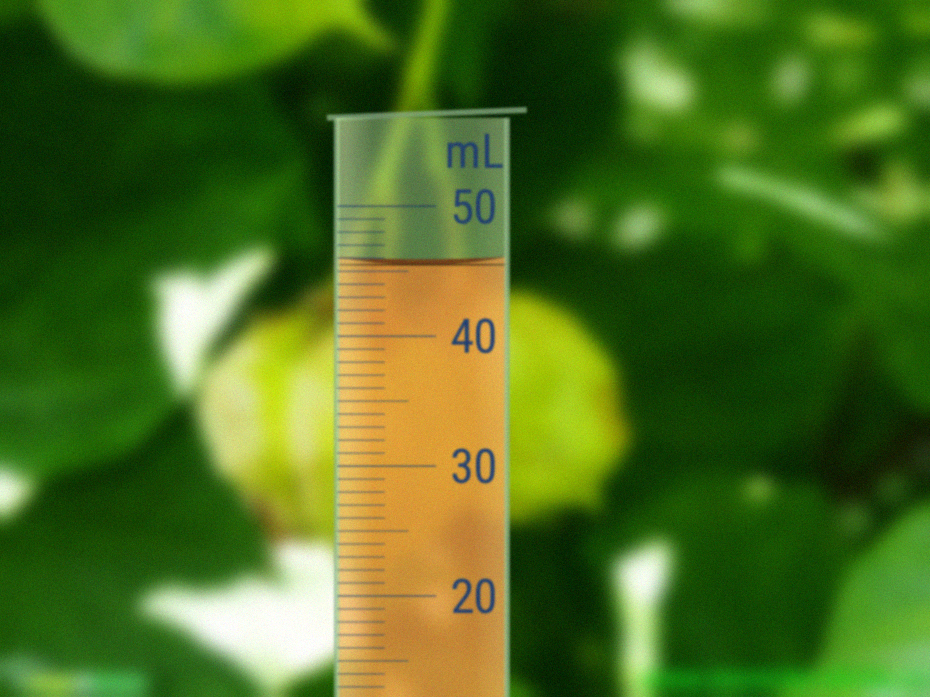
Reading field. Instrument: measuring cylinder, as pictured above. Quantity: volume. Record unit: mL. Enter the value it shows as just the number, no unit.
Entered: 45.5
